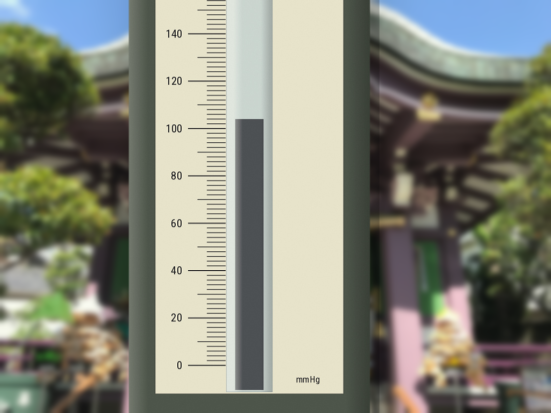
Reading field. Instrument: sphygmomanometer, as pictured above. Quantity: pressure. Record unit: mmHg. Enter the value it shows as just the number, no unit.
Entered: 104
